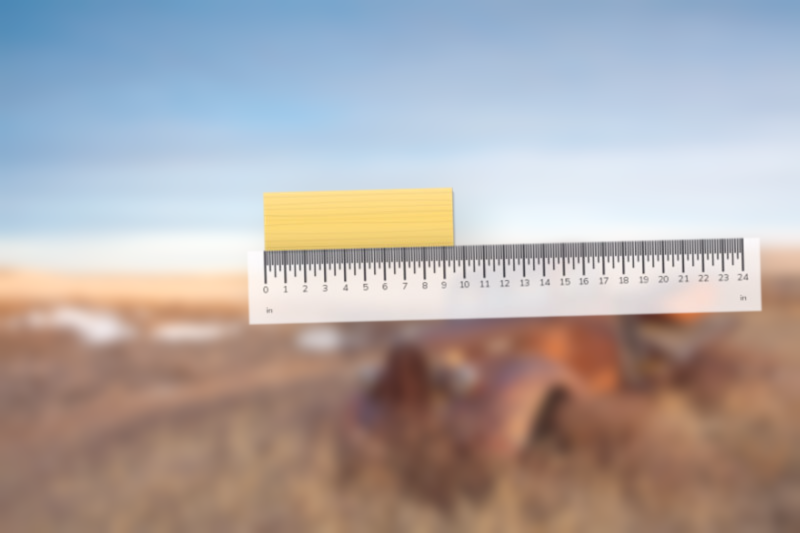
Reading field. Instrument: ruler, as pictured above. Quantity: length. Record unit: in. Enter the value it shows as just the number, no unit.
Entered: 9.5
